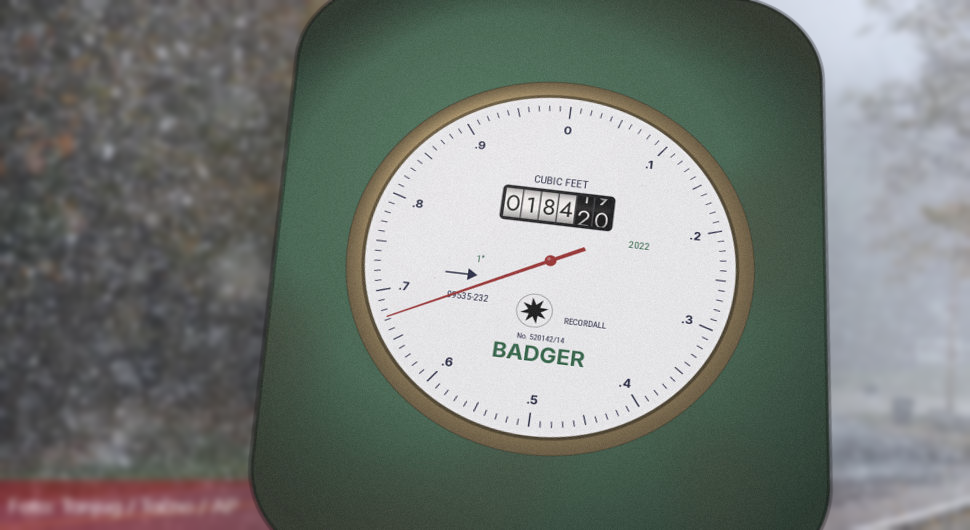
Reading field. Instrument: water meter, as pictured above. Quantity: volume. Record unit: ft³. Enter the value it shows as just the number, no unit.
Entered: 18419.67
